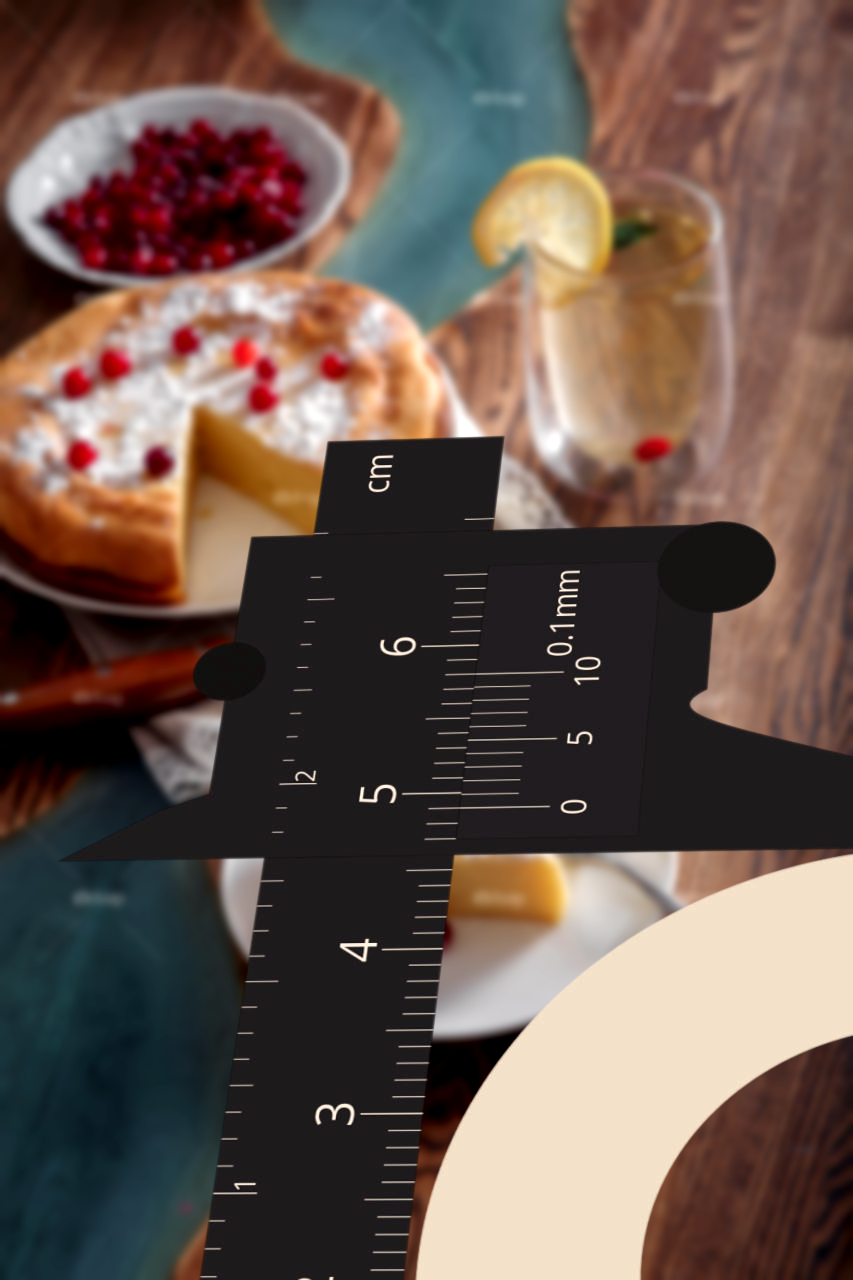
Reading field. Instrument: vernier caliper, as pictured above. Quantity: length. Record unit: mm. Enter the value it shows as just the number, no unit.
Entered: 49.0
